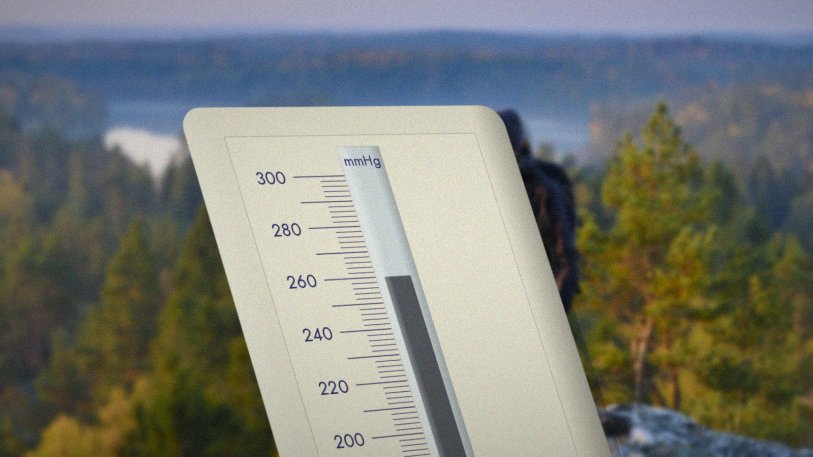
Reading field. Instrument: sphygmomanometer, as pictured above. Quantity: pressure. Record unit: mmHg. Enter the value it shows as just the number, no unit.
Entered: 260
